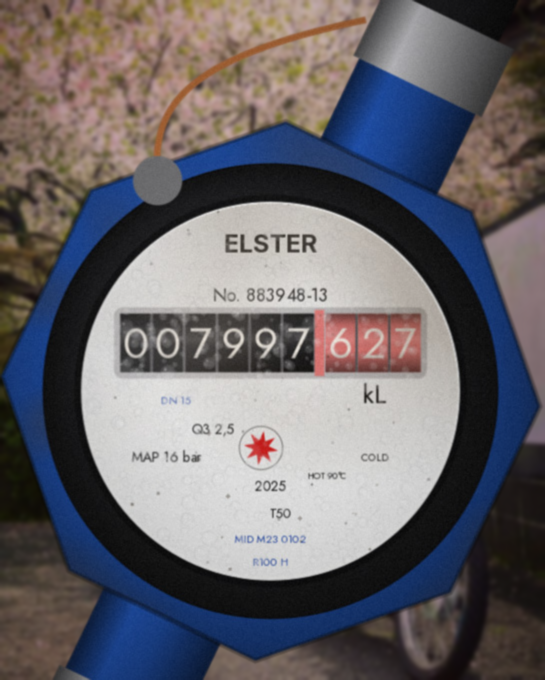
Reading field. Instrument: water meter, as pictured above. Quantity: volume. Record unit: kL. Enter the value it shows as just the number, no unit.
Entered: 7997.627
